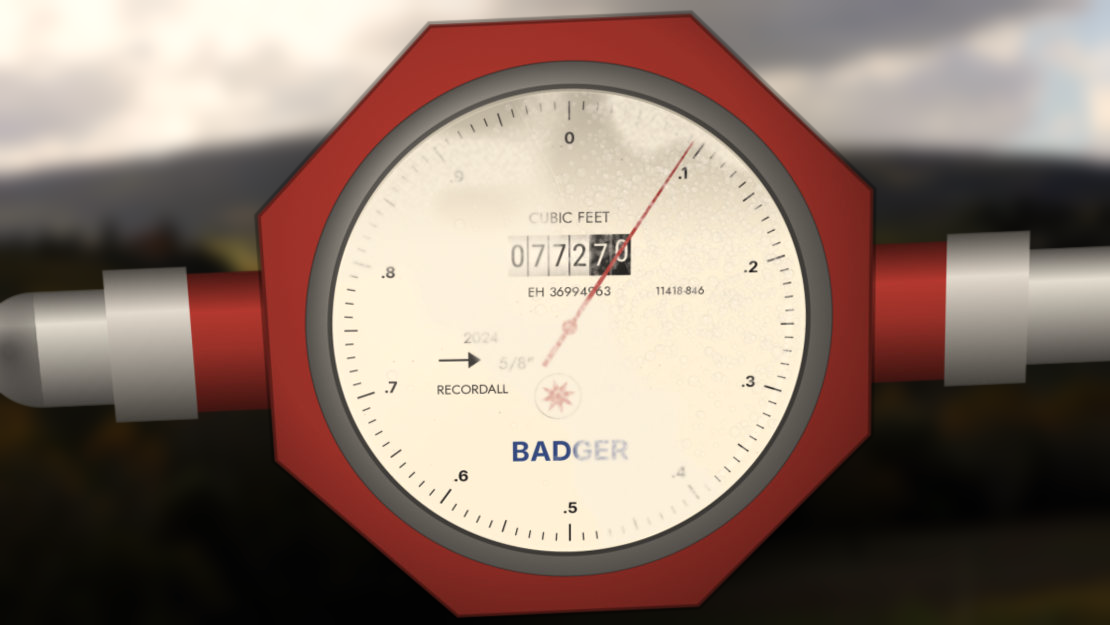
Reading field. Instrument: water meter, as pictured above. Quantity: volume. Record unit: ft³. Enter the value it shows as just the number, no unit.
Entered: 77270.09
